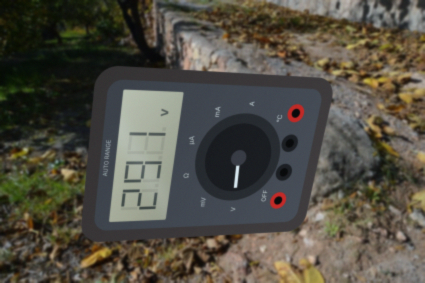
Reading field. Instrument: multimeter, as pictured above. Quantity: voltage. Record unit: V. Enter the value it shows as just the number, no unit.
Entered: 291
